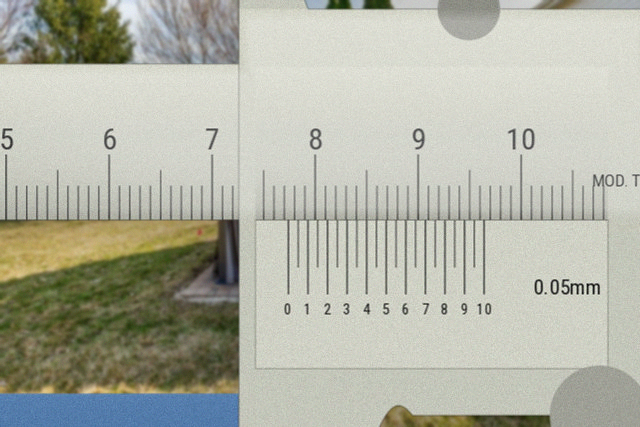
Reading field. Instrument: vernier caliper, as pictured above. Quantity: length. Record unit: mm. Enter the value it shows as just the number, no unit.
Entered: 77.4
